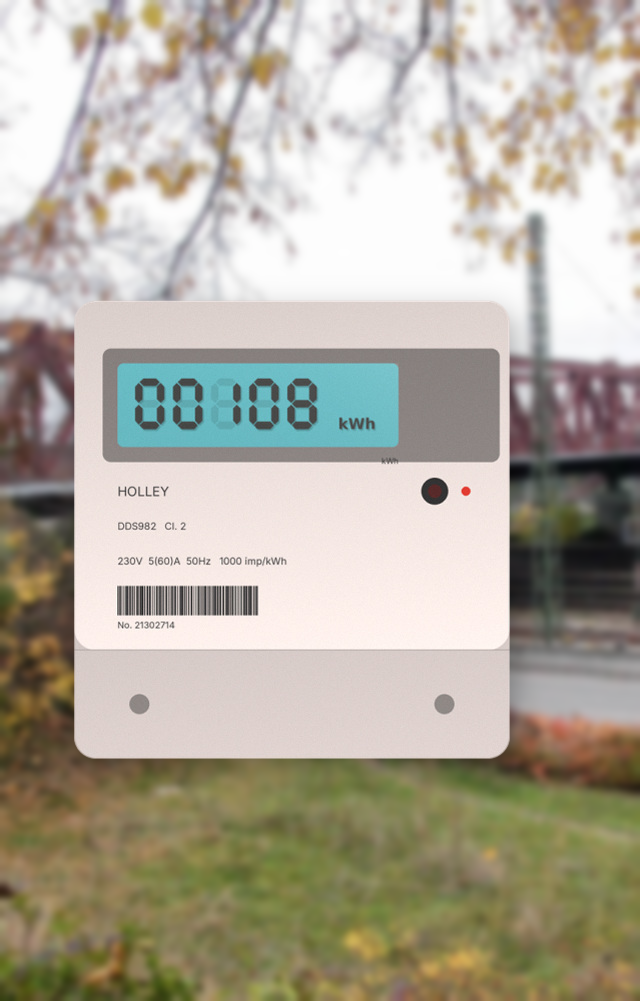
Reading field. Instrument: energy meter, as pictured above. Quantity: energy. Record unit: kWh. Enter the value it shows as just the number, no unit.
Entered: 108
